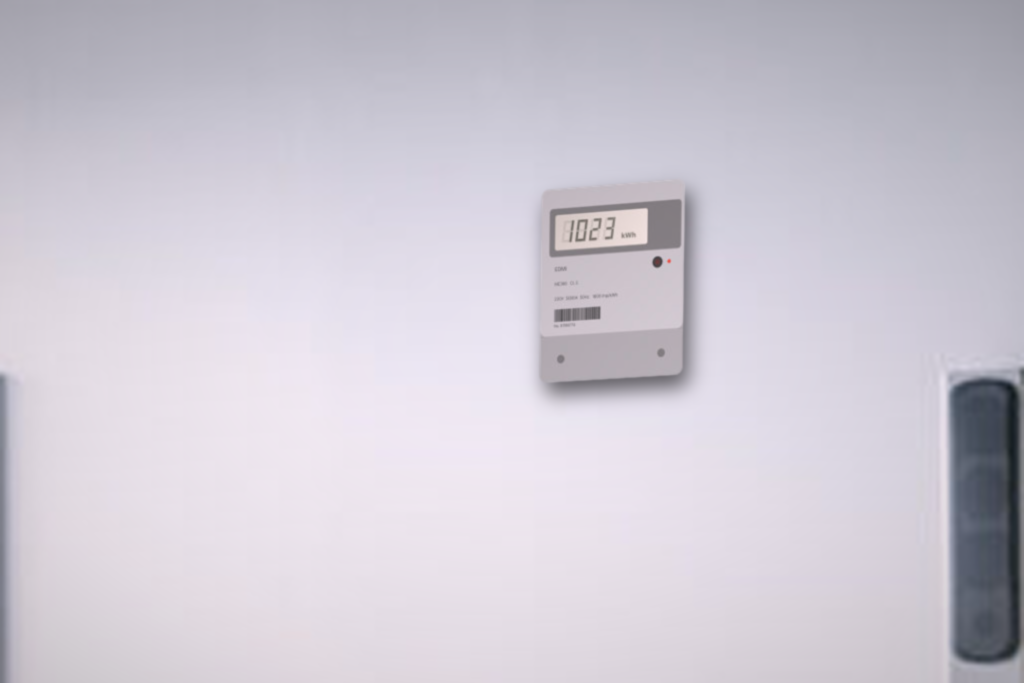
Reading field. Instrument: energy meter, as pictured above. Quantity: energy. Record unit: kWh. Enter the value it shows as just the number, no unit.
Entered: 1023
